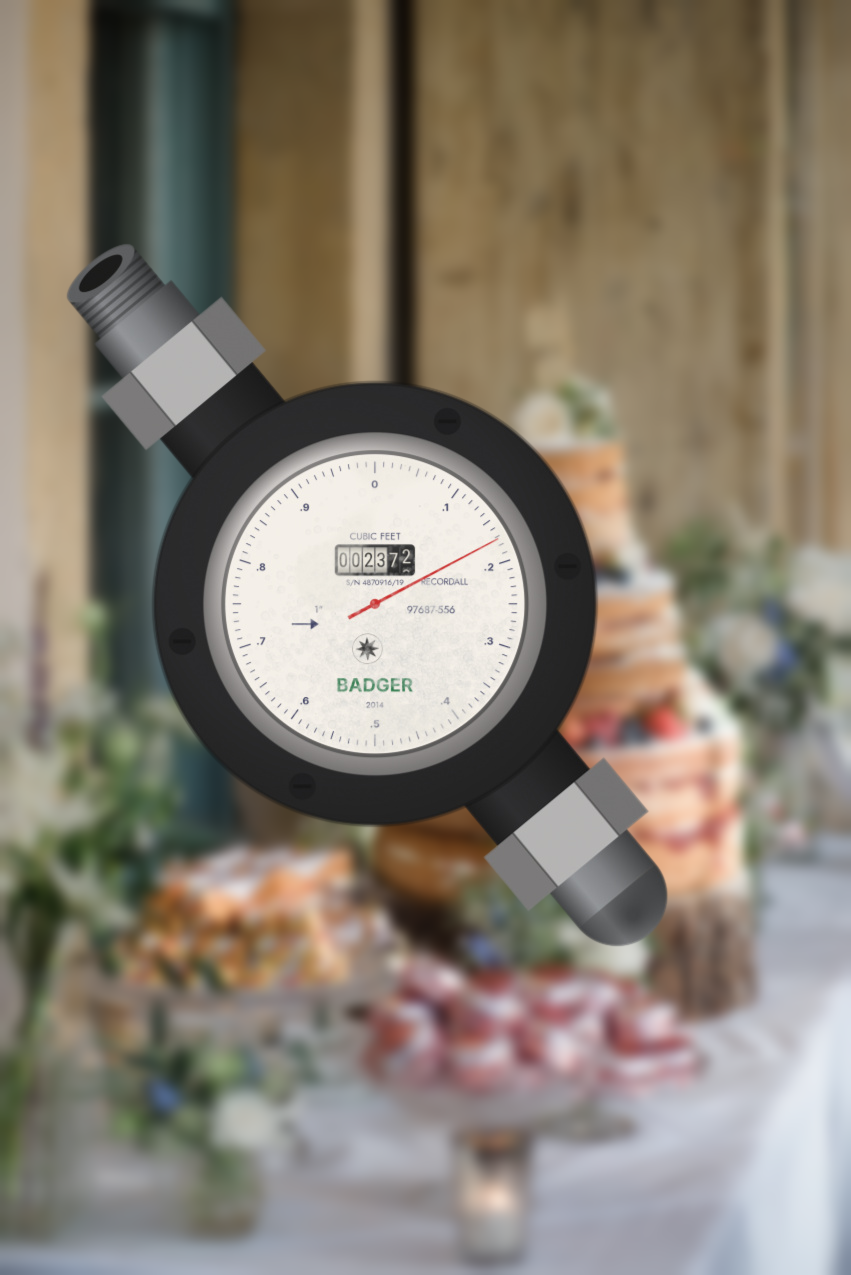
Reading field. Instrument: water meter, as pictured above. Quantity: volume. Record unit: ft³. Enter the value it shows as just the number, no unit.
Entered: 2372.17
